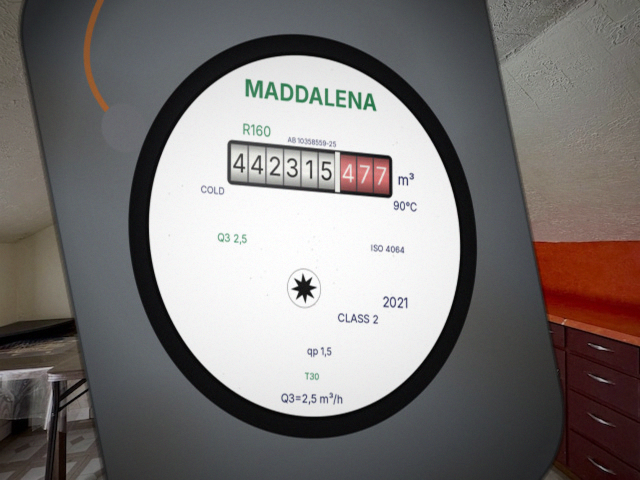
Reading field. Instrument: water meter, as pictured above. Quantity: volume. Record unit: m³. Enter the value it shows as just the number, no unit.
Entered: 442315.477
